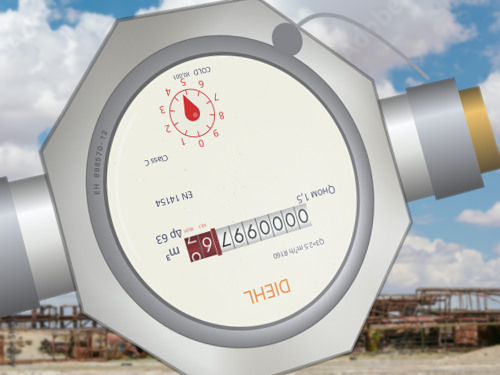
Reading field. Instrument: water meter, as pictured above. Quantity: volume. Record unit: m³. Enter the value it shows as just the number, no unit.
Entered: 997.664
